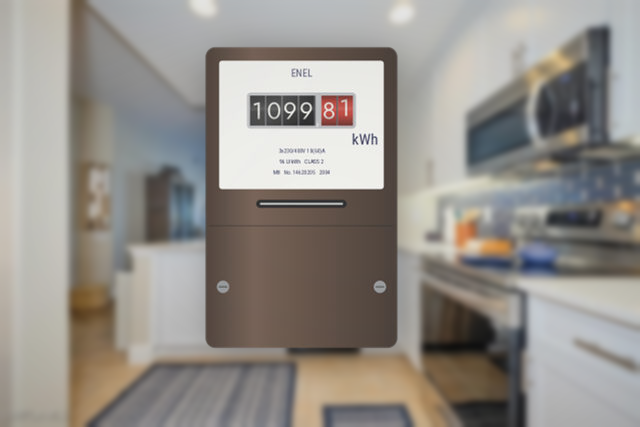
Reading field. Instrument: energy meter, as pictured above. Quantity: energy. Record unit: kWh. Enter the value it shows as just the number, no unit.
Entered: 1099.81
